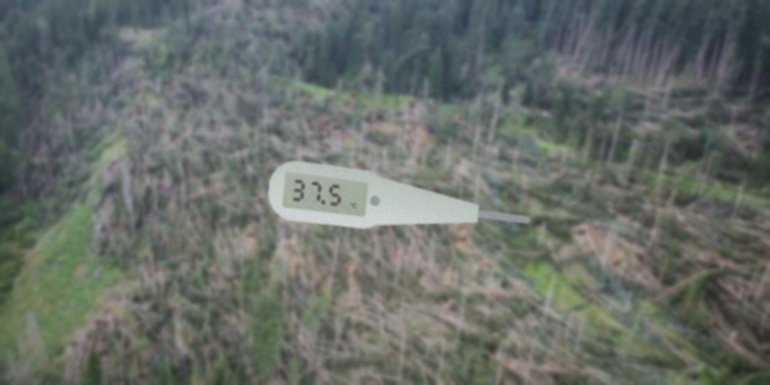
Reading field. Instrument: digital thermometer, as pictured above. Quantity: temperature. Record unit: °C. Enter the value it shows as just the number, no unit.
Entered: 37.5
